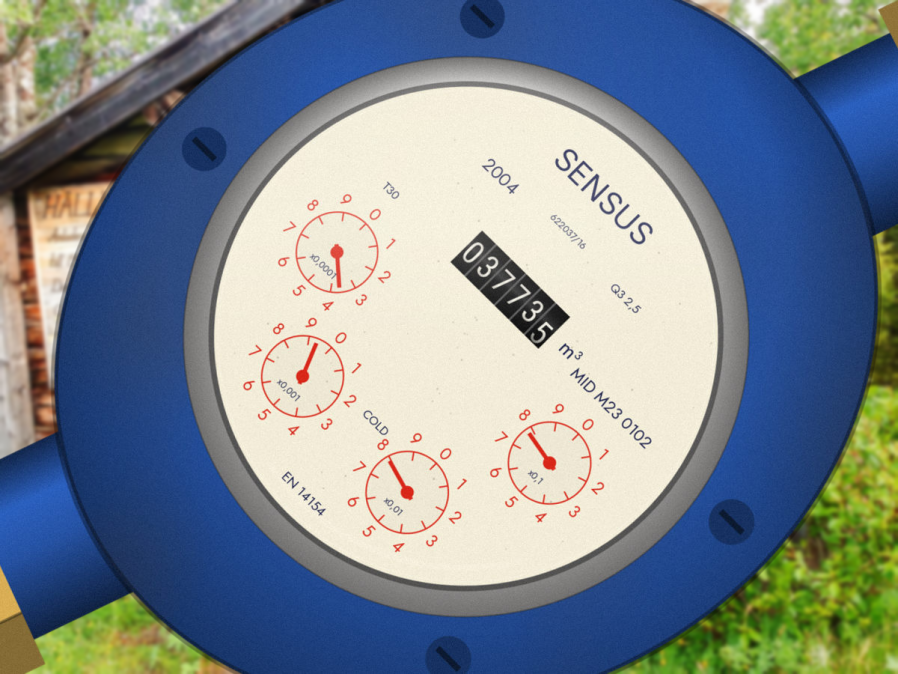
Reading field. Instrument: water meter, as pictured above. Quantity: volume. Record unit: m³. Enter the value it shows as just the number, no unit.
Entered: 37734.7793
